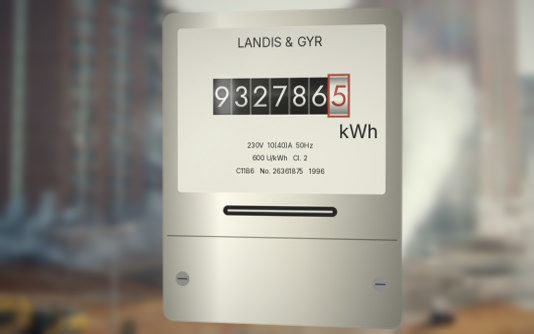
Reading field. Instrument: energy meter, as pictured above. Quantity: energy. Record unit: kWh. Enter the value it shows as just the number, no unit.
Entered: 932786.5
